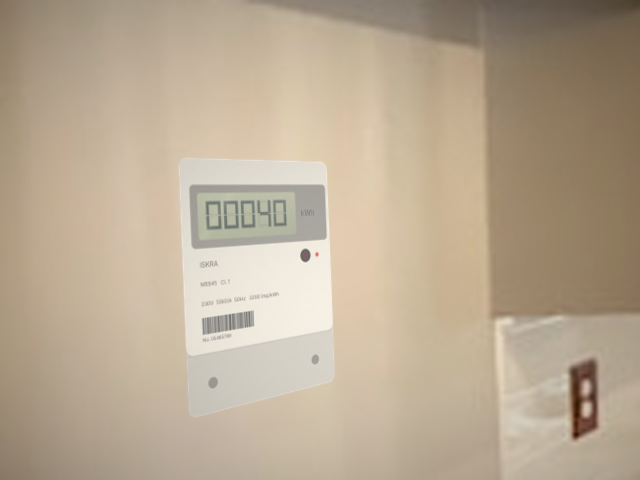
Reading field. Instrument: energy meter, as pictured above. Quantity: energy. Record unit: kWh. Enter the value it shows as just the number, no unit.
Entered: 40
